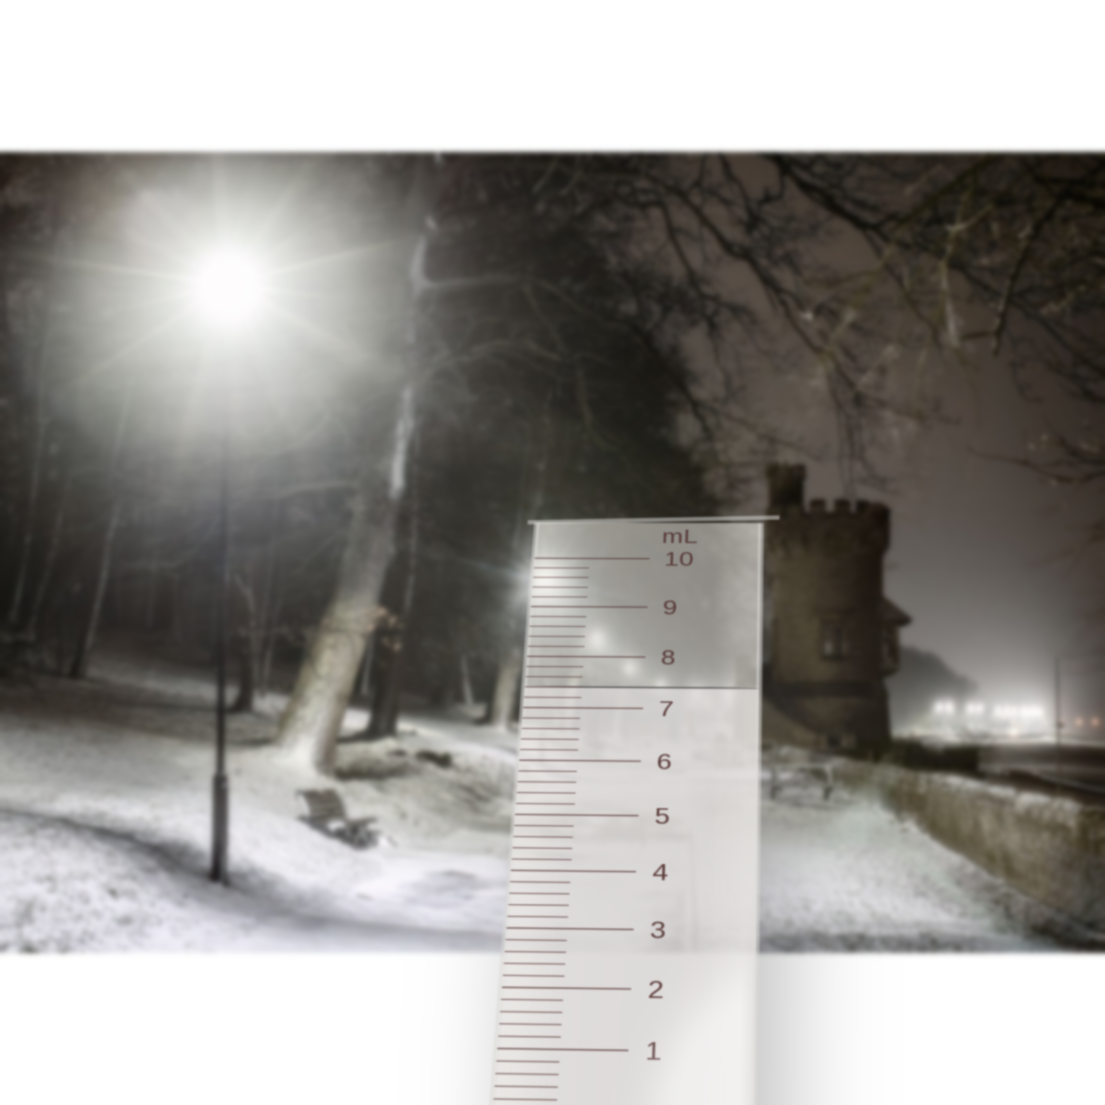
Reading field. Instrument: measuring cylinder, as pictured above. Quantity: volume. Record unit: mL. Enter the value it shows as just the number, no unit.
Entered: 7.4
